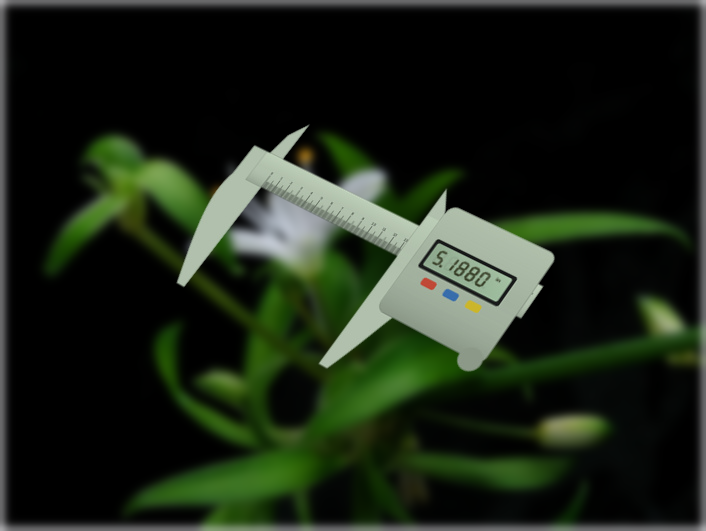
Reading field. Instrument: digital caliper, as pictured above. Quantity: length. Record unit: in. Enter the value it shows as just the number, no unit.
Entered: 5.1880
